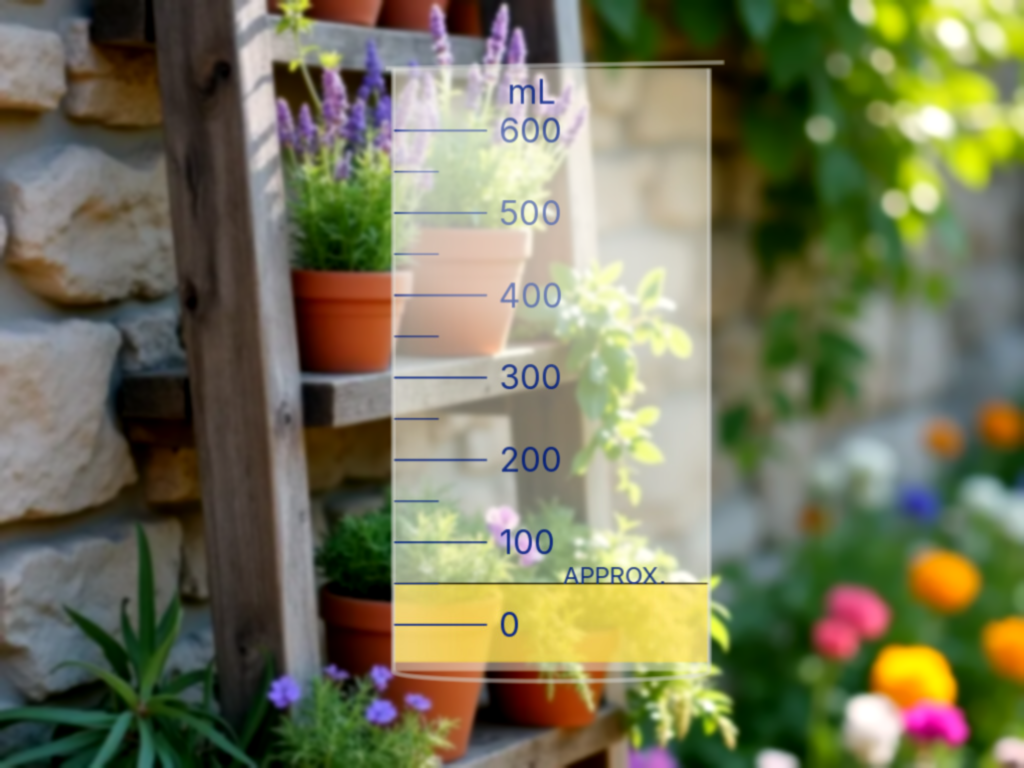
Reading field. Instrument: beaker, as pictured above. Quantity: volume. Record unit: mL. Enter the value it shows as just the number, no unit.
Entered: 50
